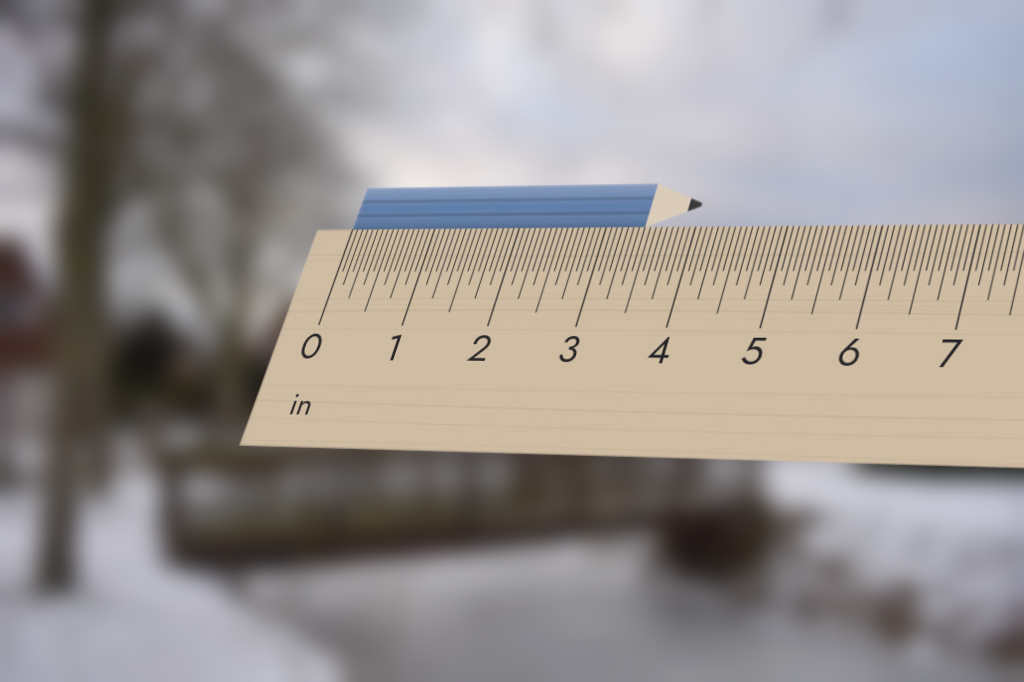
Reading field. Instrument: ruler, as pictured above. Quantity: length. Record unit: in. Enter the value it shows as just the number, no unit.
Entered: 4
